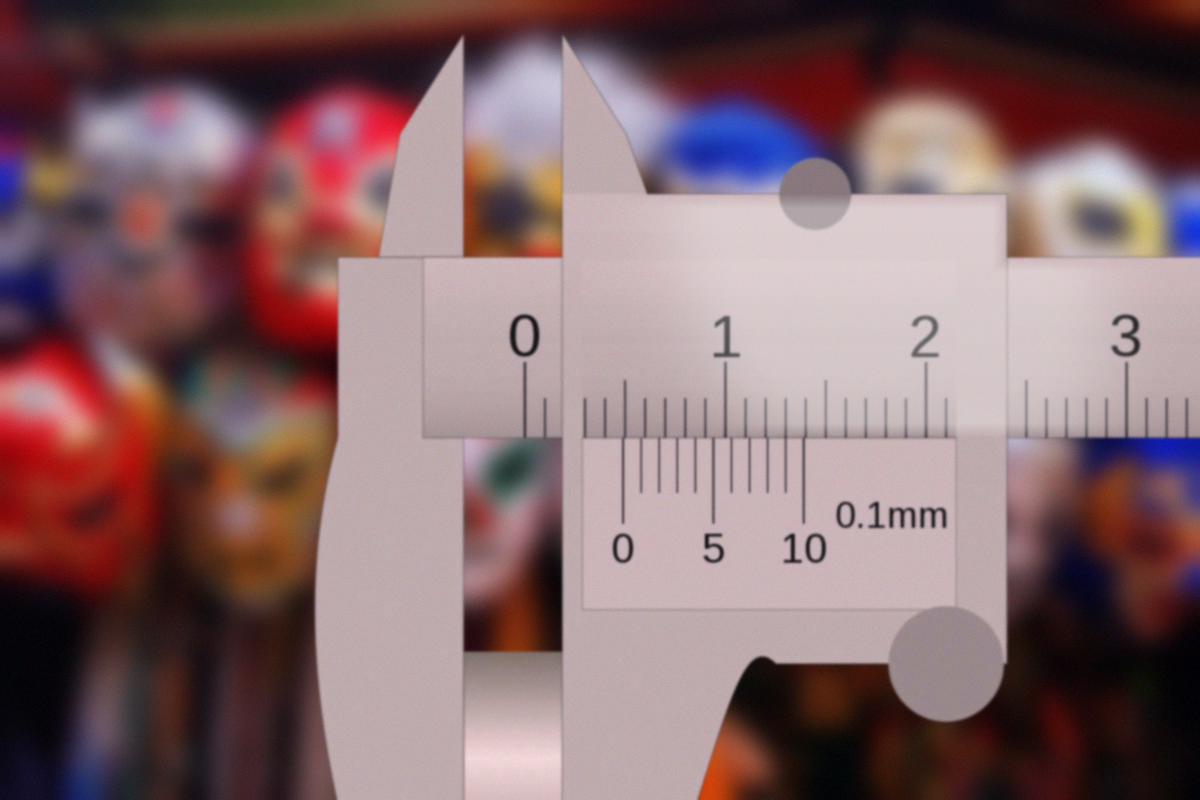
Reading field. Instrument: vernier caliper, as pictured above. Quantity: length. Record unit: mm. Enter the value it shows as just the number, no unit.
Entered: 4.9
